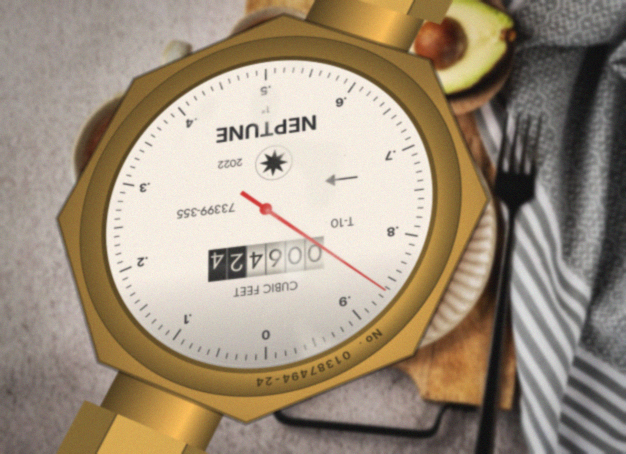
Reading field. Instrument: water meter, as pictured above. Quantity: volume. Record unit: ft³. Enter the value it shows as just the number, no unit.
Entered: 6423.86
